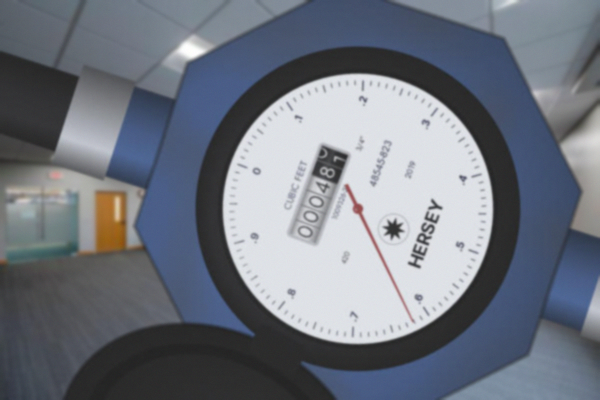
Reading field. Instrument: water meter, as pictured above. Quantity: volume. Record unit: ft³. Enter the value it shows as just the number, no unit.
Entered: 480.62
